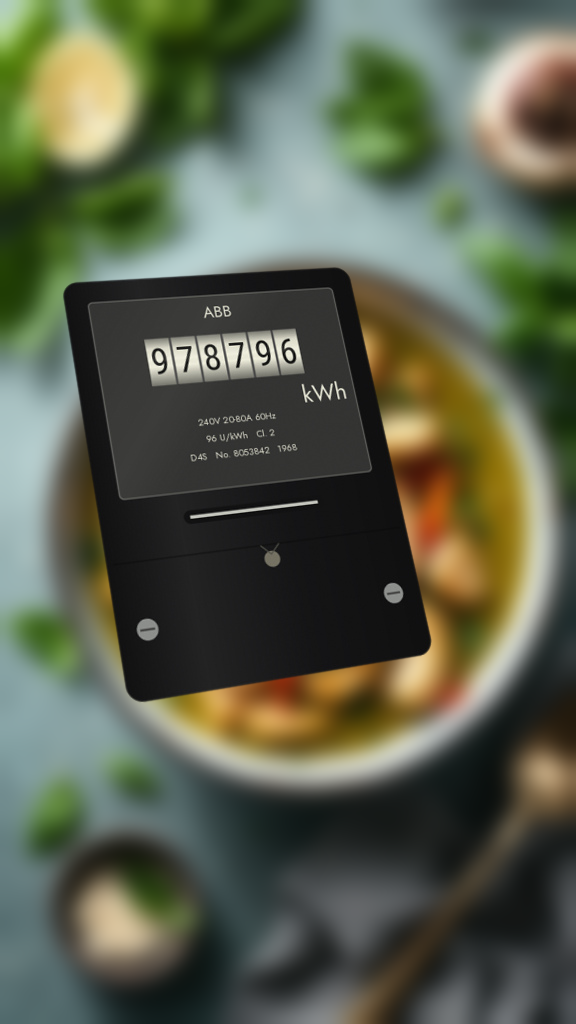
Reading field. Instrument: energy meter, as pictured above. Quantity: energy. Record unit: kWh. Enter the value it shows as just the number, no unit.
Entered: 978796
